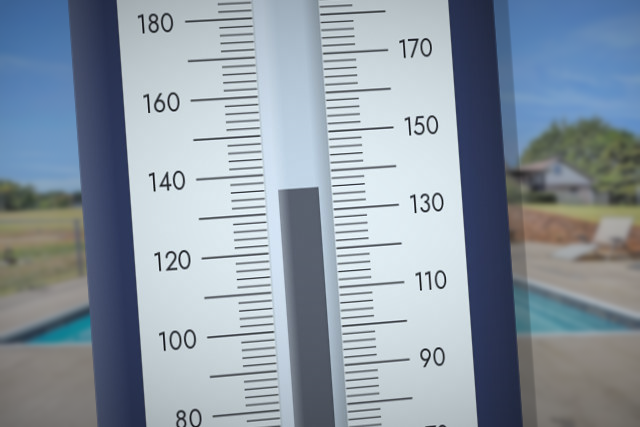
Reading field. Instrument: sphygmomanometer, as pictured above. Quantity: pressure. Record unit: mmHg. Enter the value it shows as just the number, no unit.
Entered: 136
